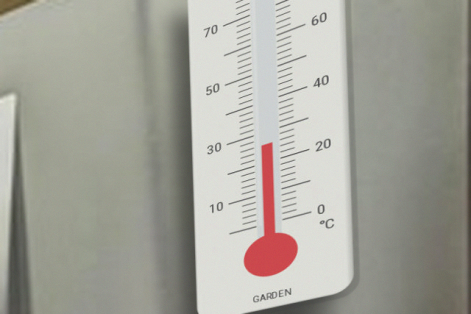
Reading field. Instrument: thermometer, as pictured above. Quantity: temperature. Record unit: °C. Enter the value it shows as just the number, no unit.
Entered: 26
